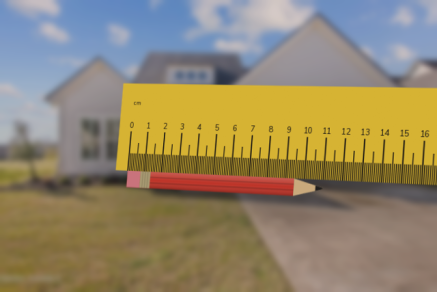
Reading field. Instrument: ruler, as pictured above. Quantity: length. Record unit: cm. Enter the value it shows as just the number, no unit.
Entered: 11
